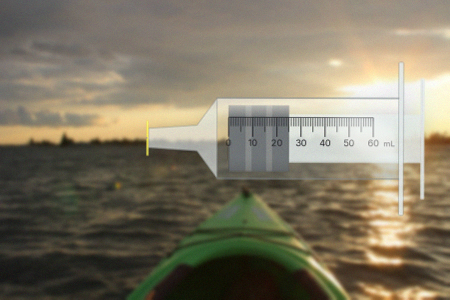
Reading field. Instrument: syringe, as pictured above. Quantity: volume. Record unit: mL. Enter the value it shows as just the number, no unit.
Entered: 0
